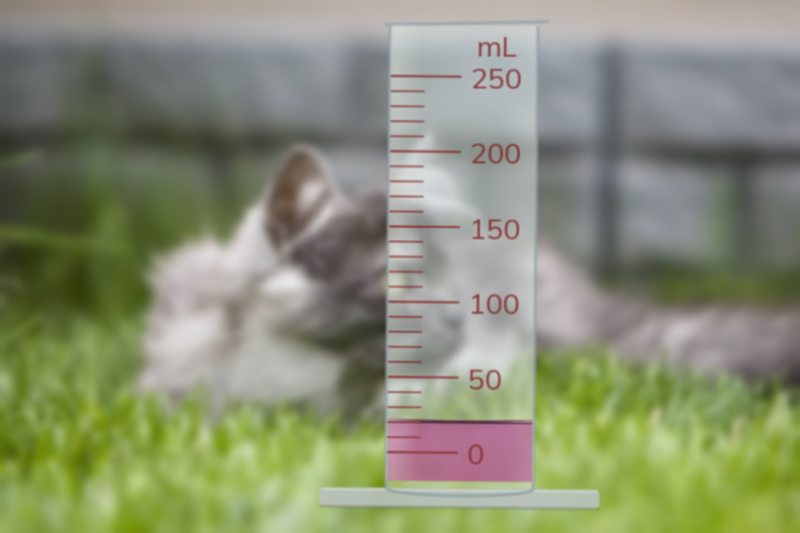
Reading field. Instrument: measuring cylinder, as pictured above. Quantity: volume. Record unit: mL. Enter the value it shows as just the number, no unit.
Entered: 20
